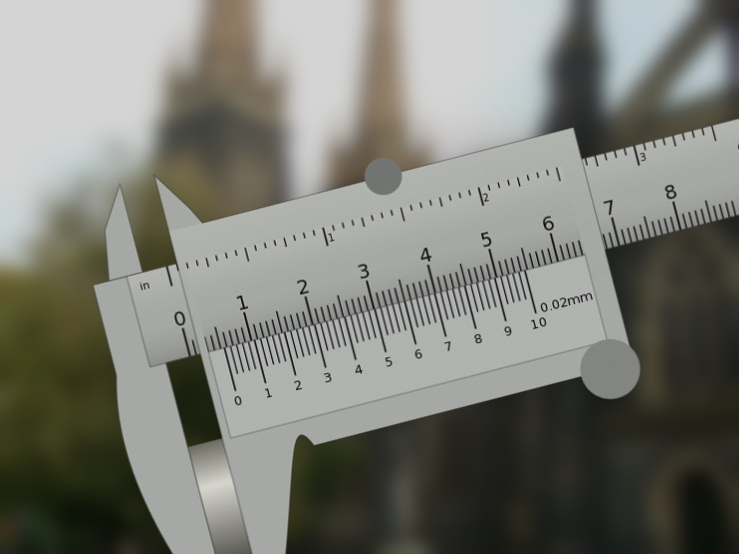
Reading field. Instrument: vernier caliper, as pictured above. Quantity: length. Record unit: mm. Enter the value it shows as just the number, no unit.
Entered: 5.6
